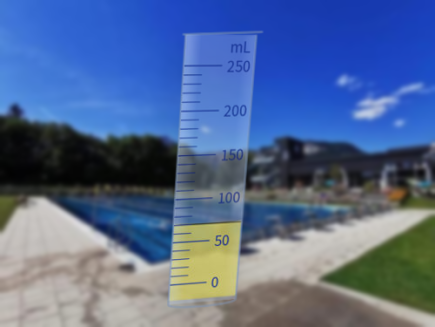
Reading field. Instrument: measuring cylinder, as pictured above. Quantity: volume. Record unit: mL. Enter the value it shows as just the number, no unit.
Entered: 70
